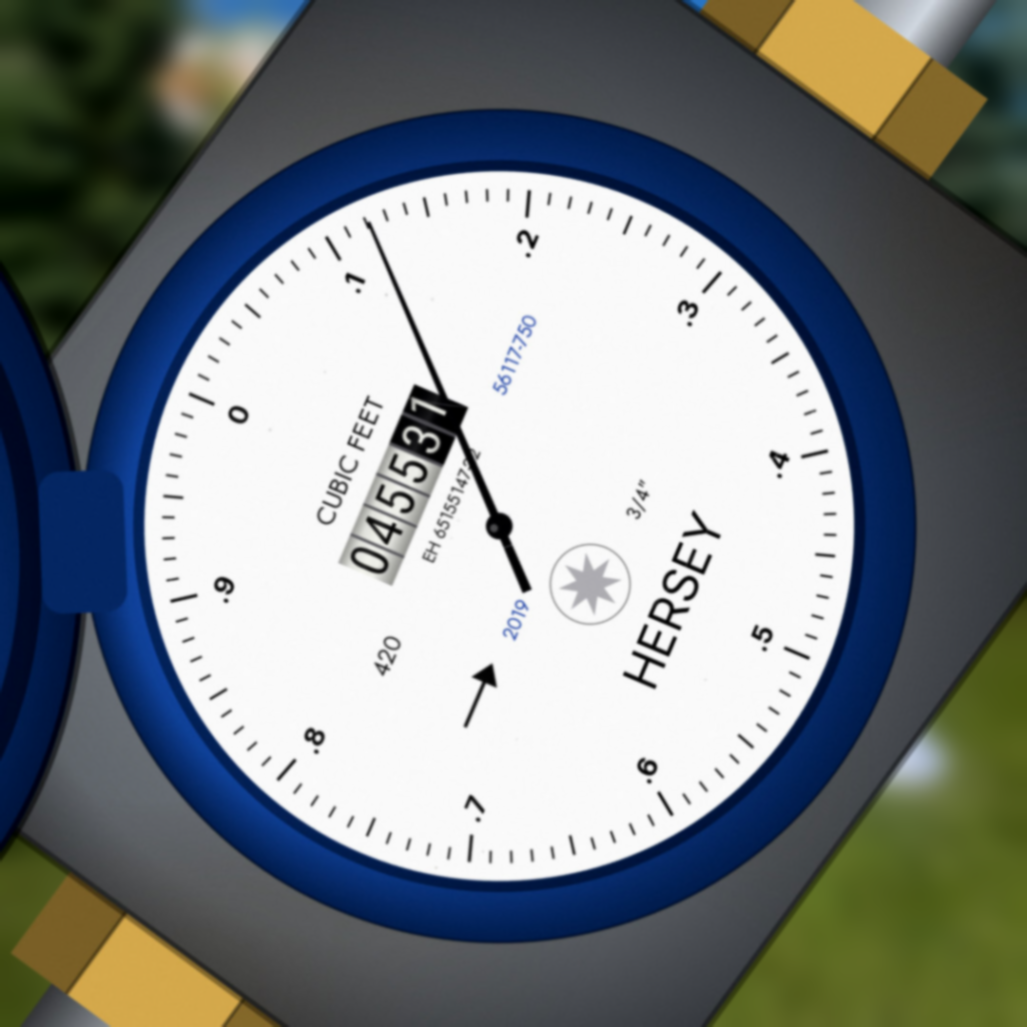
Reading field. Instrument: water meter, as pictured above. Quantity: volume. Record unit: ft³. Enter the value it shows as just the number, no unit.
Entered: 45531.12
